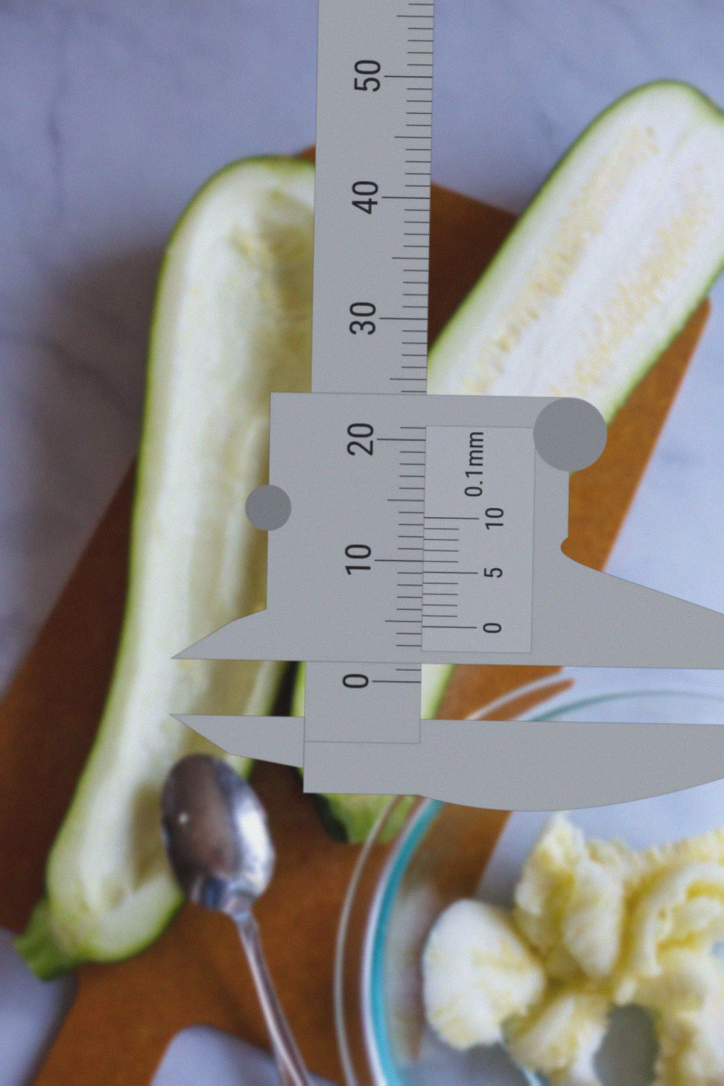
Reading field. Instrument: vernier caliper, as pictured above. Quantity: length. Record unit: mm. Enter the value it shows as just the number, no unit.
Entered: 4.6
